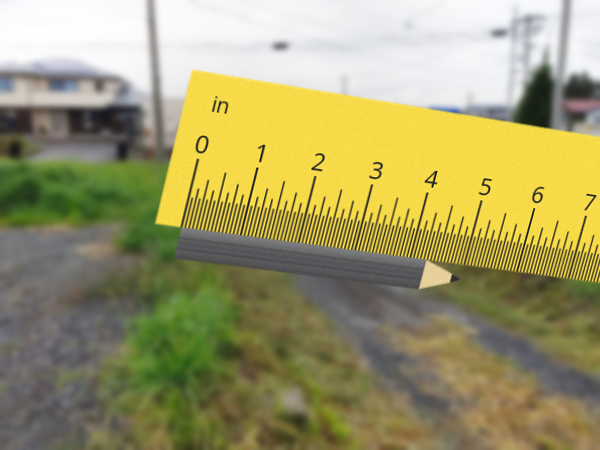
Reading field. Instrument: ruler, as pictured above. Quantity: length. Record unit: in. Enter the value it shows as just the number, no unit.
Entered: 5
